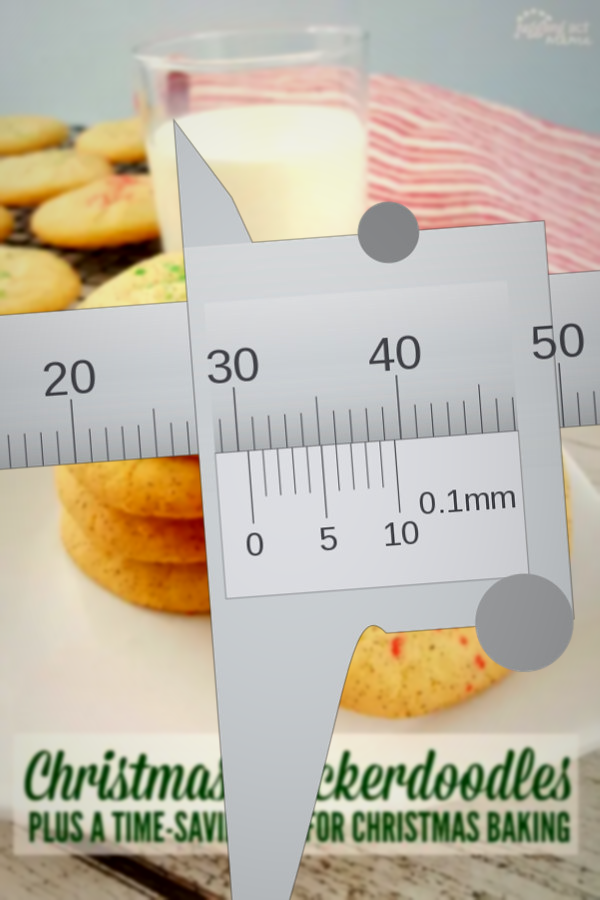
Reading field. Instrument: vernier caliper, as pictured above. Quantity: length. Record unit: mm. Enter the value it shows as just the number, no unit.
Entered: 30.6
